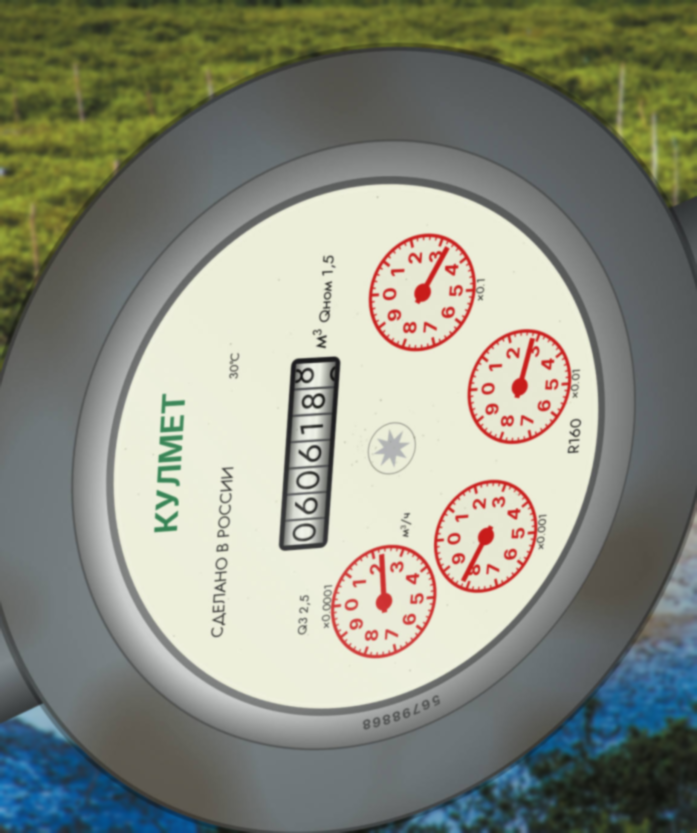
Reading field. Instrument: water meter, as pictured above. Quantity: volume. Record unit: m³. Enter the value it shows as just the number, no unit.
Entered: 606188.3282
